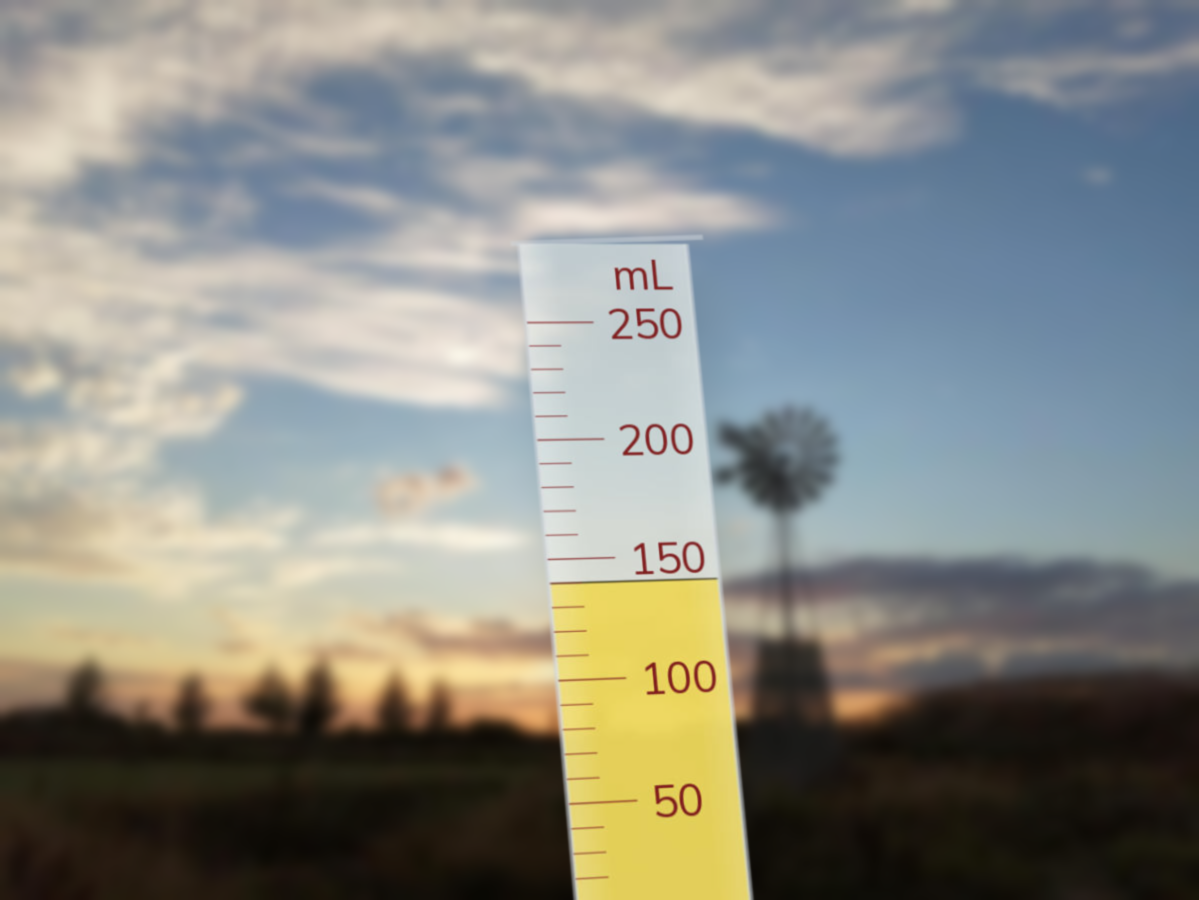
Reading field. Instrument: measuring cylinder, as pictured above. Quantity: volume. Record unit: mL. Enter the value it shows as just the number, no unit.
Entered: 140
